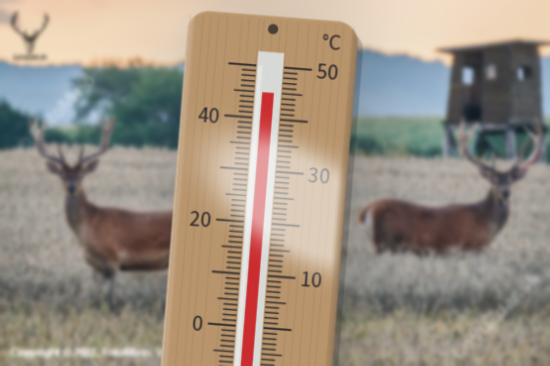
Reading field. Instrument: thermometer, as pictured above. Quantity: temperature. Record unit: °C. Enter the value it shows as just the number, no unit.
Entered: 45
